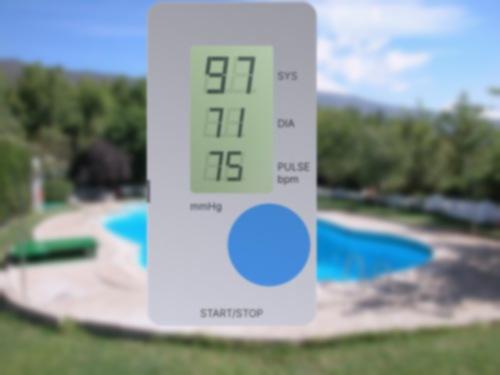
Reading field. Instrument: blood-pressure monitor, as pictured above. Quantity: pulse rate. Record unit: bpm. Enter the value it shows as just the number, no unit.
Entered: 75
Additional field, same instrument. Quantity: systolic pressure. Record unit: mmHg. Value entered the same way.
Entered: 97
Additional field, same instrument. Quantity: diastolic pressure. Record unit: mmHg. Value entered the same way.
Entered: 71
